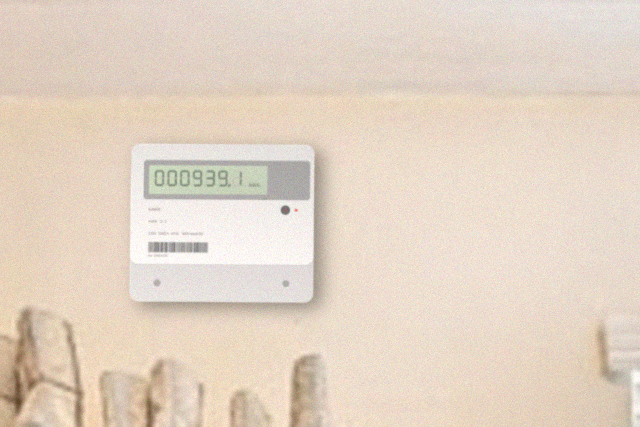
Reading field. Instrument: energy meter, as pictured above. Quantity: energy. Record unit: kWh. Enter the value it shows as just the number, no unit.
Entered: 939.1
